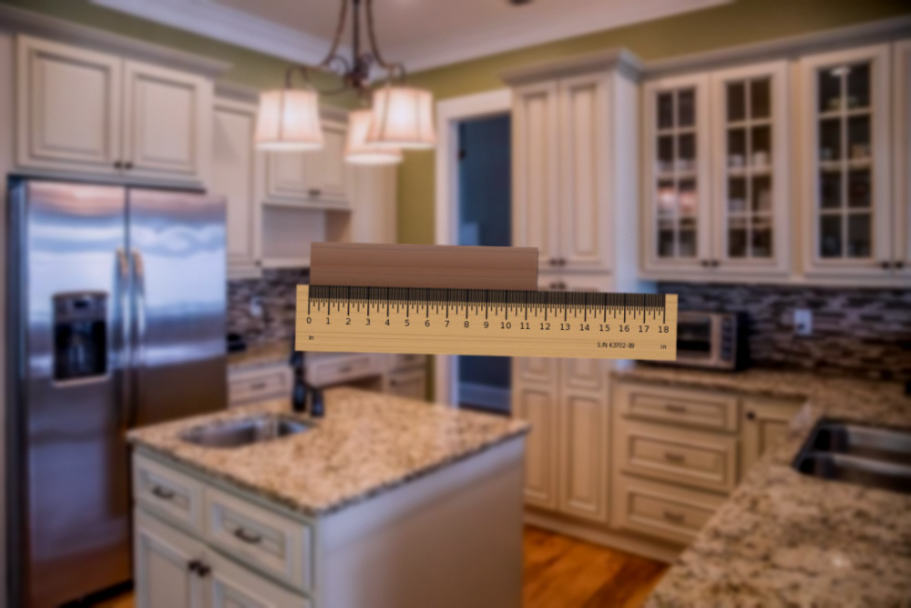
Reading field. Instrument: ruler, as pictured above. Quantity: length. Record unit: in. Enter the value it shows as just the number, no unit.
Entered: 11.5
